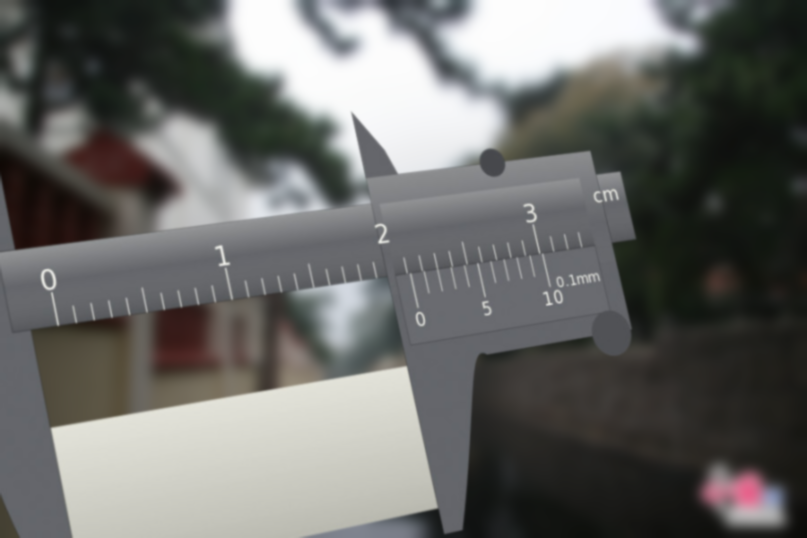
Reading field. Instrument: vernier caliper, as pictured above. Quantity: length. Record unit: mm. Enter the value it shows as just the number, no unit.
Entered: 21.2
